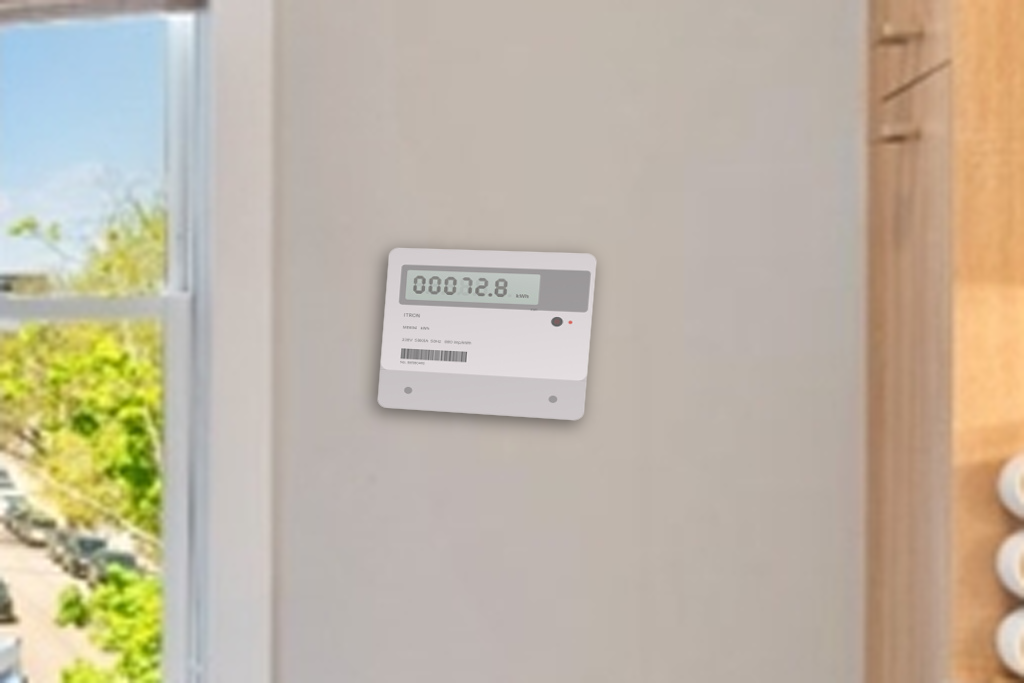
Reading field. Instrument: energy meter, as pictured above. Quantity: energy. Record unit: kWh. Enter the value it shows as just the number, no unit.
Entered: 72.8
